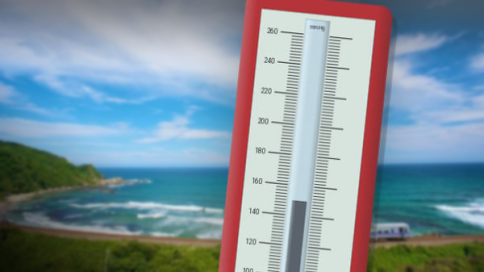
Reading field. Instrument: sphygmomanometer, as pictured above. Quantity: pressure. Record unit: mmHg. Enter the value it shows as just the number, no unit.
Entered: 150
